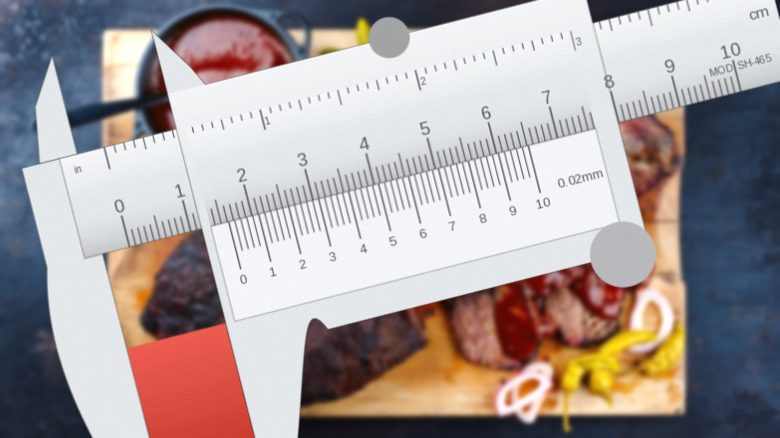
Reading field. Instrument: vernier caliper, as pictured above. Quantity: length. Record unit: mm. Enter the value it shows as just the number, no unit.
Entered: 16.2
